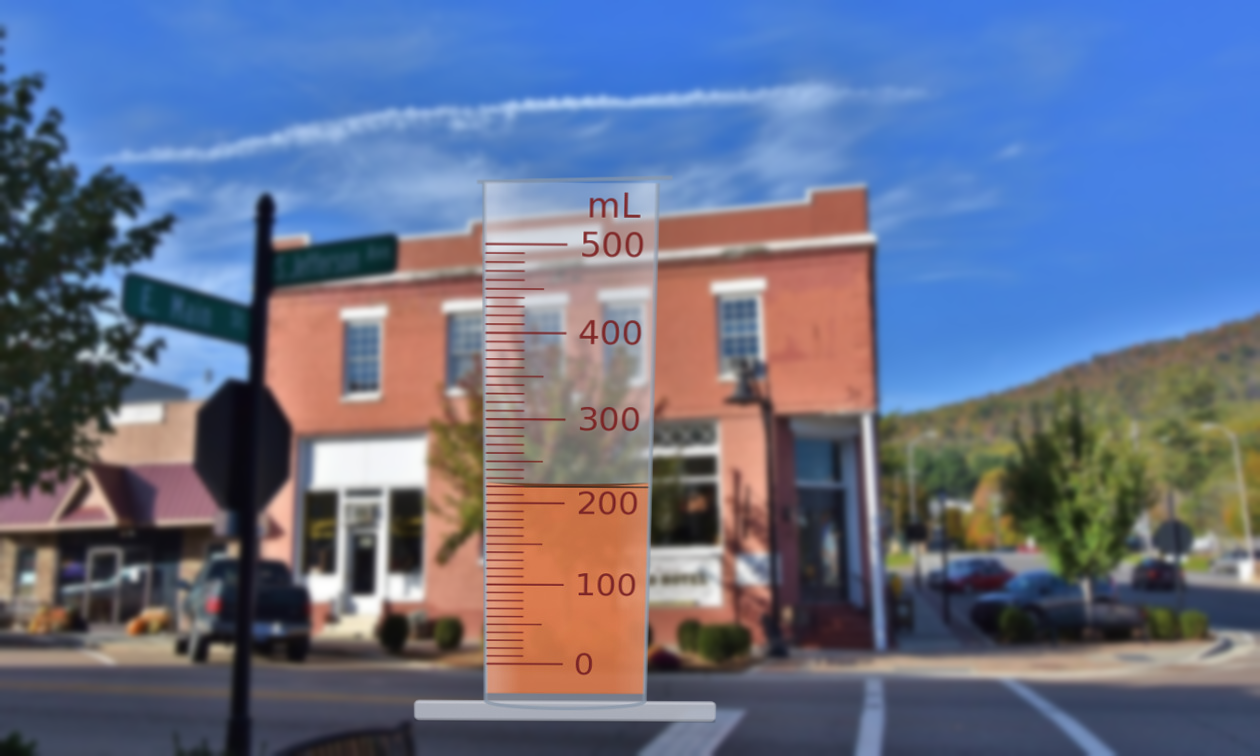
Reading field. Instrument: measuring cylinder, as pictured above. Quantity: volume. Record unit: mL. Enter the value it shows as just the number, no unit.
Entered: 220
